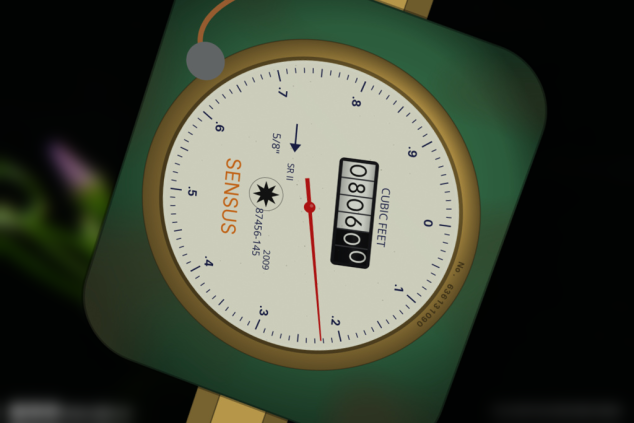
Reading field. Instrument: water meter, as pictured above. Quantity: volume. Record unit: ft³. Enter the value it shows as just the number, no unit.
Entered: 80600.22
